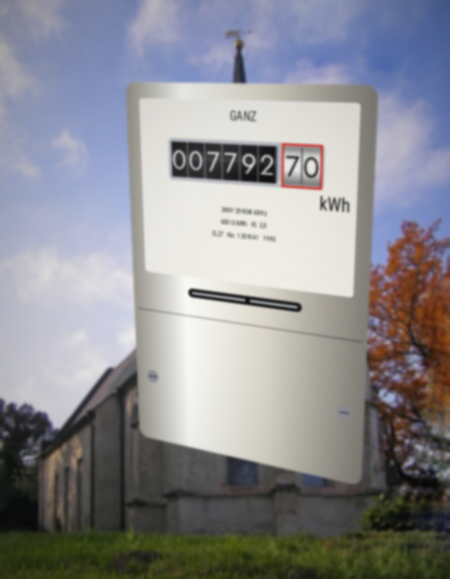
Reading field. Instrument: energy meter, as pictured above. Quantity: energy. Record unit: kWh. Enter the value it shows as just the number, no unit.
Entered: 7792.70
